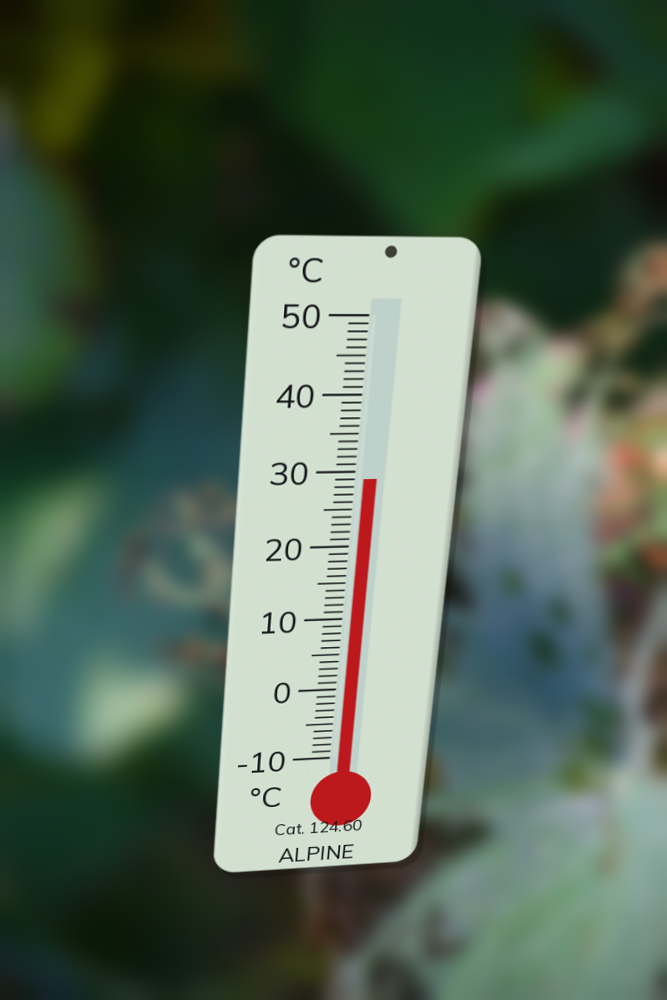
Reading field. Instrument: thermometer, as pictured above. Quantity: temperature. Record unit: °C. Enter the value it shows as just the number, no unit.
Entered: 29
